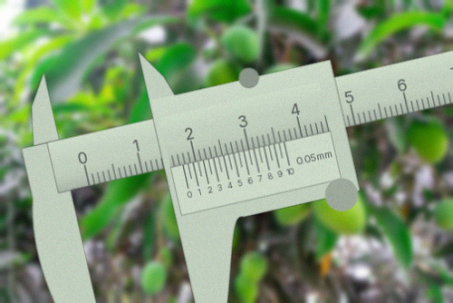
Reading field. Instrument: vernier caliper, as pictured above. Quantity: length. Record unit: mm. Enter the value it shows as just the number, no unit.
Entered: 17.6
